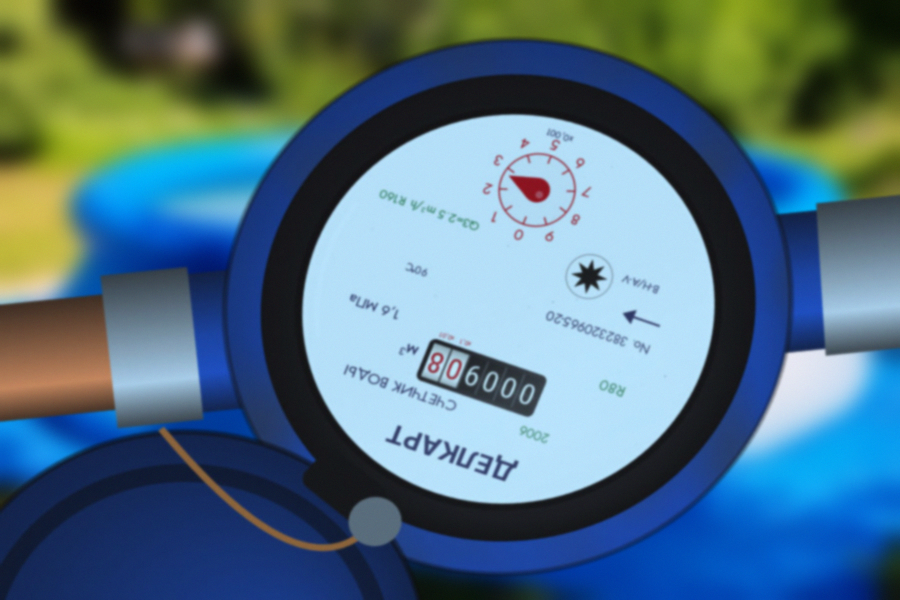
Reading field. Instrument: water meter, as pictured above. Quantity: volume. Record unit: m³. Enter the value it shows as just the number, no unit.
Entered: 9.082
